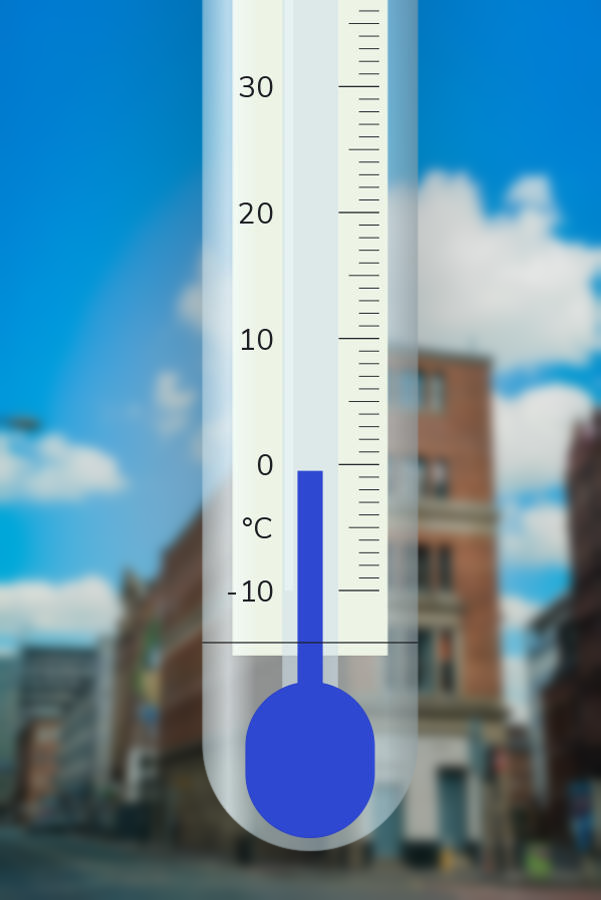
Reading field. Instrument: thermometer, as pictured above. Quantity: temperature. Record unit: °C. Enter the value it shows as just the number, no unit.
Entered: -0.5
